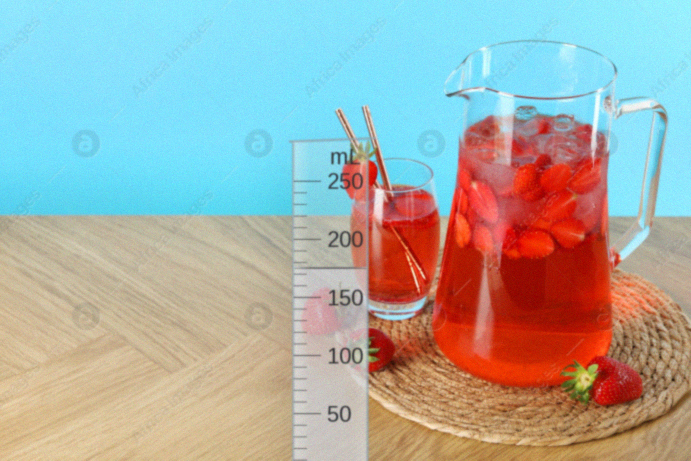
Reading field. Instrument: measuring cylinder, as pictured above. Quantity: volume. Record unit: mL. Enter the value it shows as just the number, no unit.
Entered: 175
